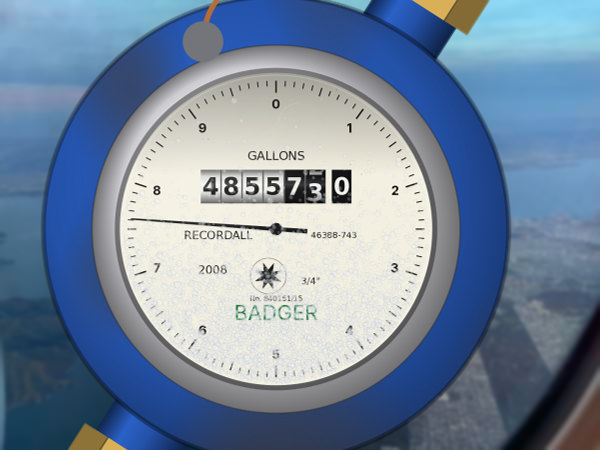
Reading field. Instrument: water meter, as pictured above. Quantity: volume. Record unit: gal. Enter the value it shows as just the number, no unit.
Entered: 4855727.6
